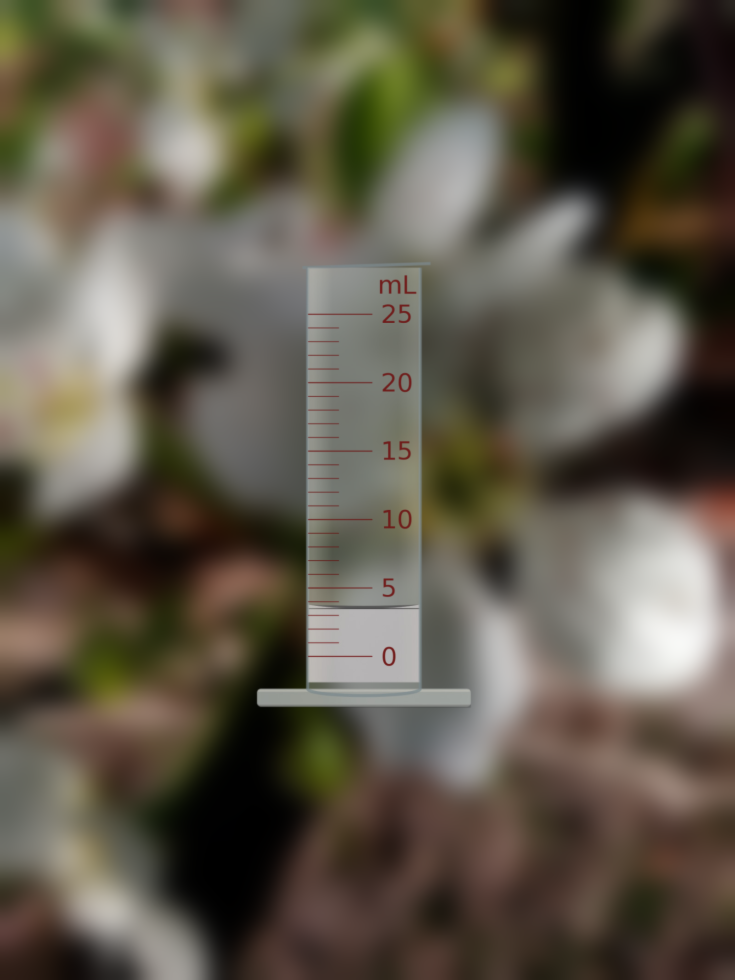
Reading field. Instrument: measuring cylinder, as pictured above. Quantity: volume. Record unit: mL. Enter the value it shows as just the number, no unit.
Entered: 3.5
